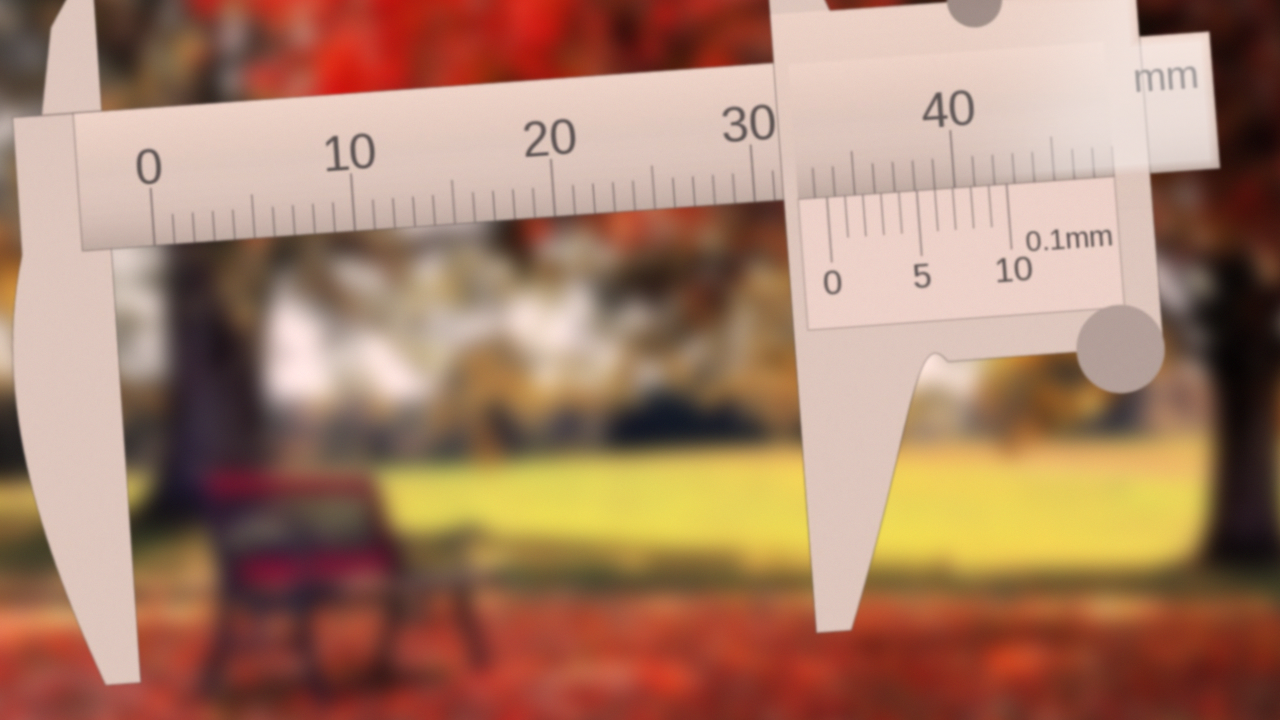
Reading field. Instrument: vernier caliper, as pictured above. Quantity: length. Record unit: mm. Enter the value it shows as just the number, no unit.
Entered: 33.6
